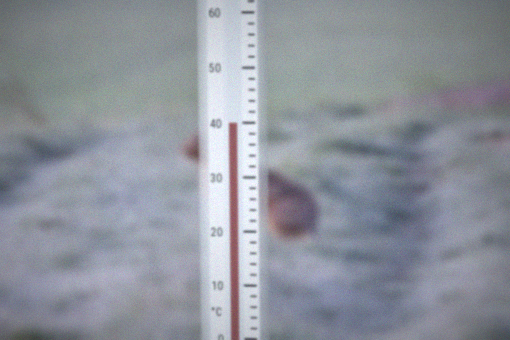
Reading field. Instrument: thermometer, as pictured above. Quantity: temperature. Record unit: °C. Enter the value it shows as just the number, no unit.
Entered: 40
